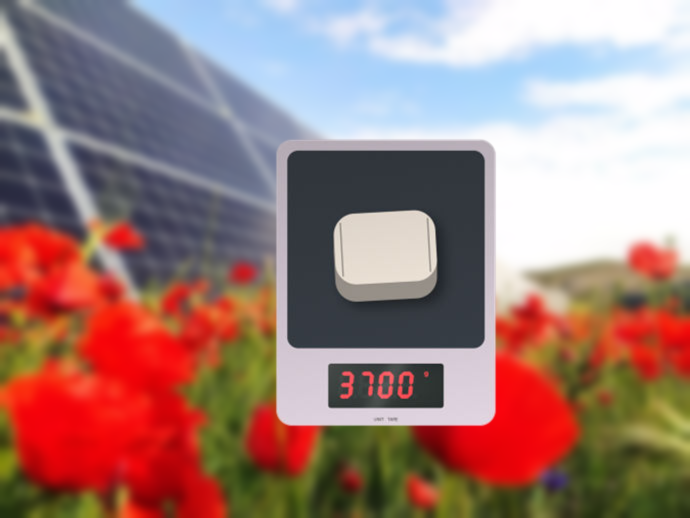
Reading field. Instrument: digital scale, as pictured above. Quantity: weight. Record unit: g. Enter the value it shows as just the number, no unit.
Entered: 3700
